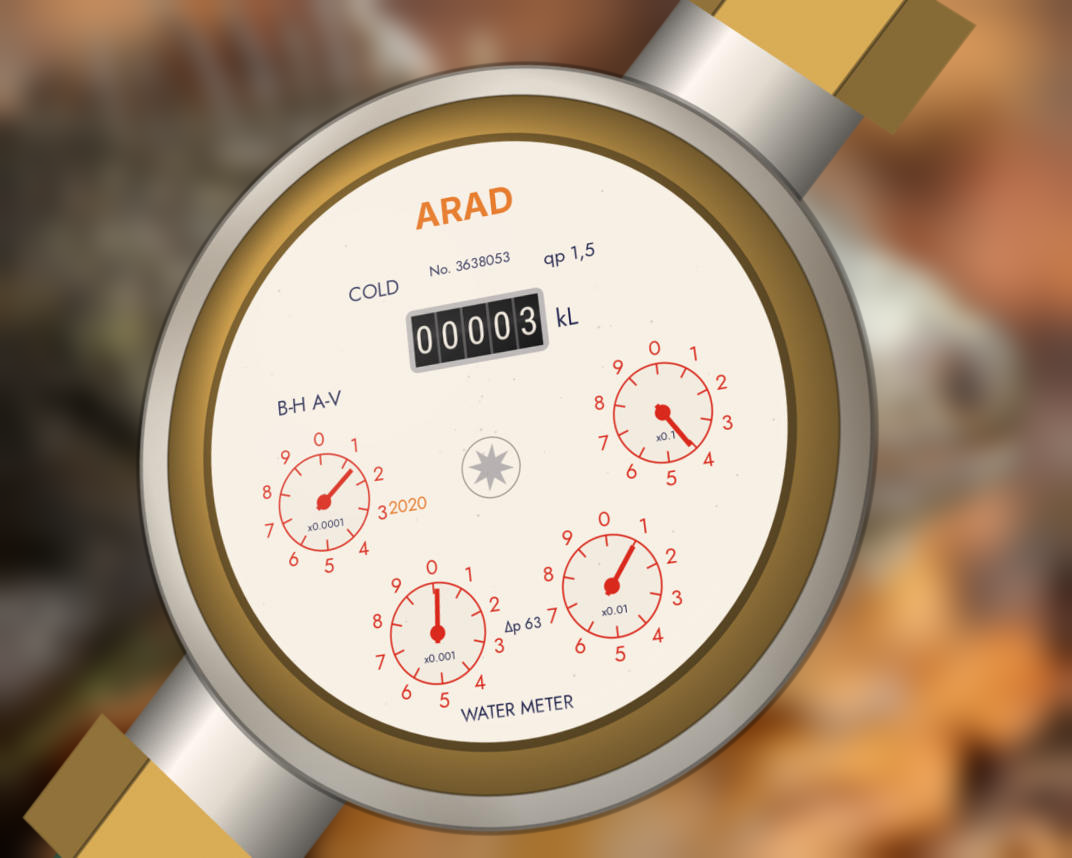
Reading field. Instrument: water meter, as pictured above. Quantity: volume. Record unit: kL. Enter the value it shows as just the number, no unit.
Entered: 3.4101
